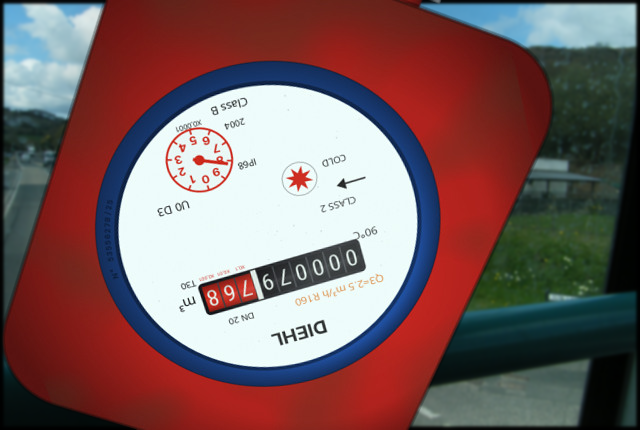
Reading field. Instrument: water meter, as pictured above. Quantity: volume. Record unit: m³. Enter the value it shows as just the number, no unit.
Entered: 79.7688
